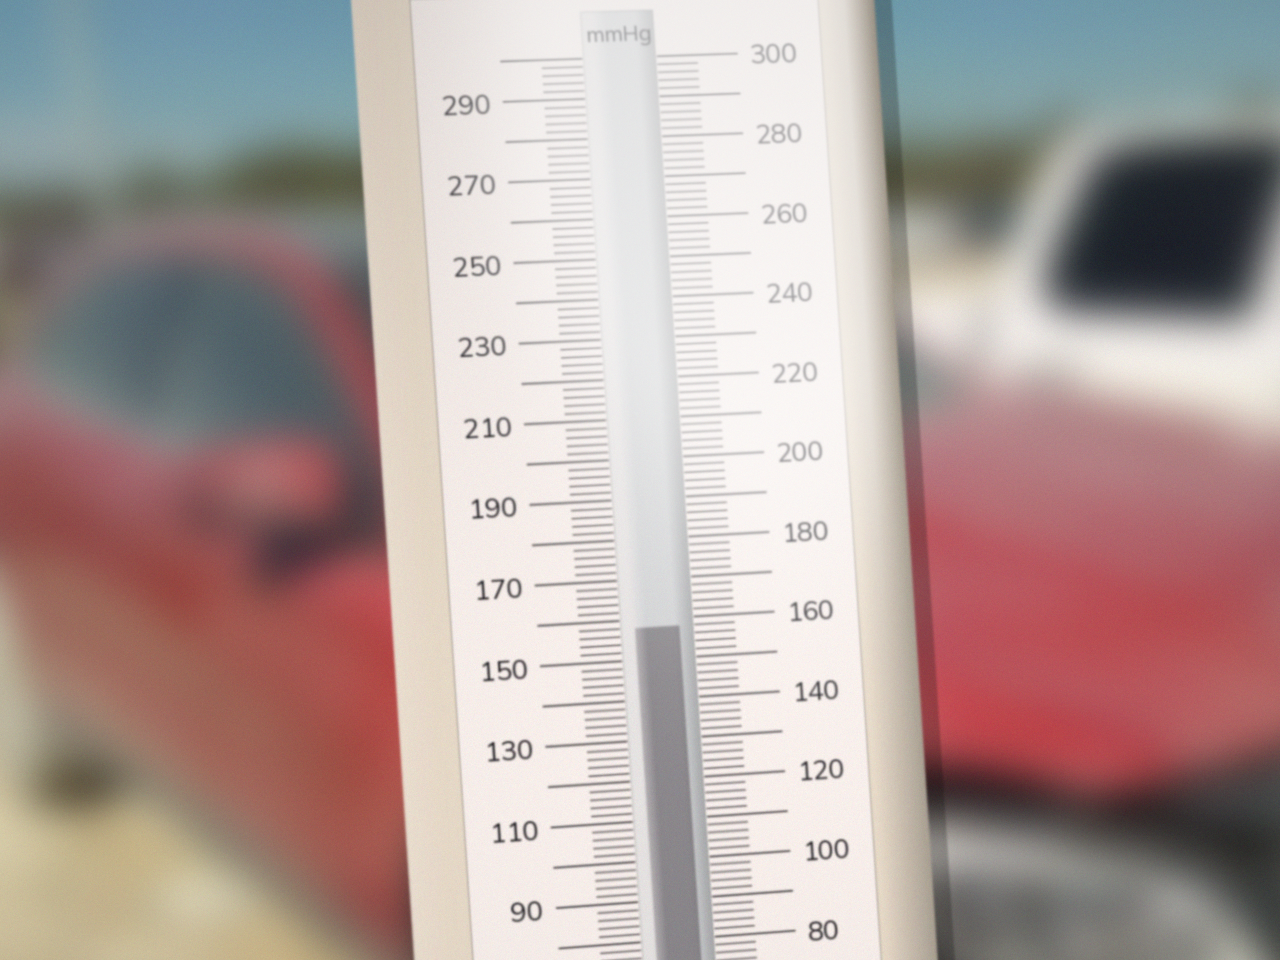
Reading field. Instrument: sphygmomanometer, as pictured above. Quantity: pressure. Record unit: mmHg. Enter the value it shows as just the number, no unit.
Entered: 158
